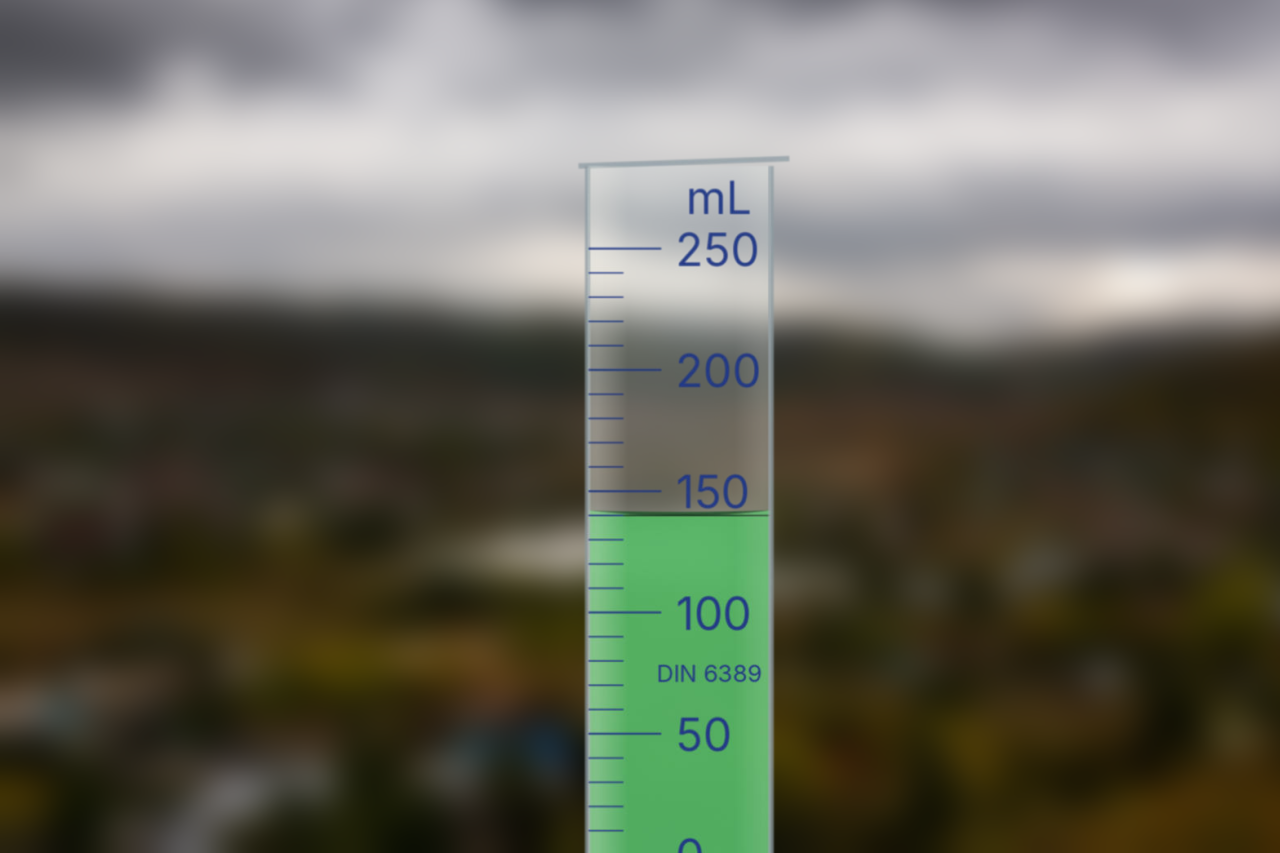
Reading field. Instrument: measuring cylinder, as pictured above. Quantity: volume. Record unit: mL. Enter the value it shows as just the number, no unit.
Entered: 140
